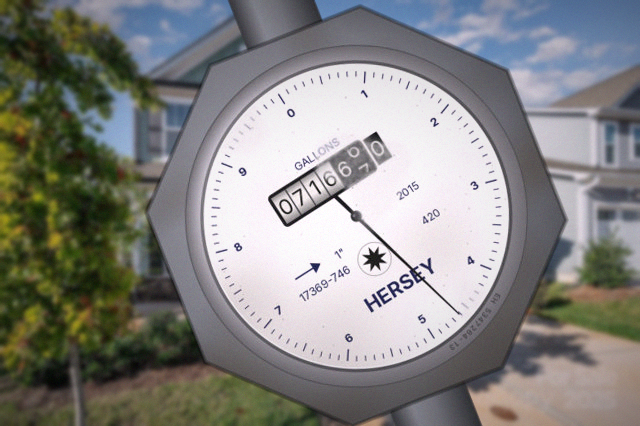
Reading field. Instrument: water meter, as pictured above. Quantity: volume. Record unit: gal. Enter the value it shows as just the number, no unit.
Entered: 716664.6
